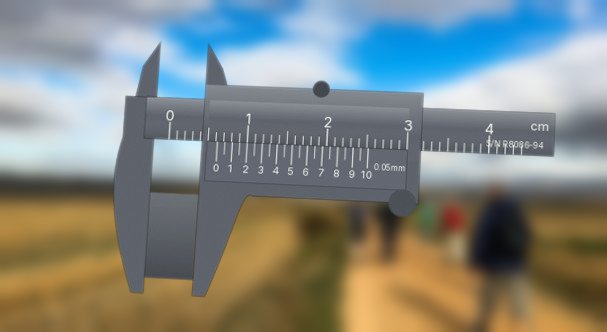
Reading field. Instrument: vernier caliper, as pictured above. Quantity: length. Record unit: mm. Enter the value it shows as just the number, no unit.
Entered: 6.2
